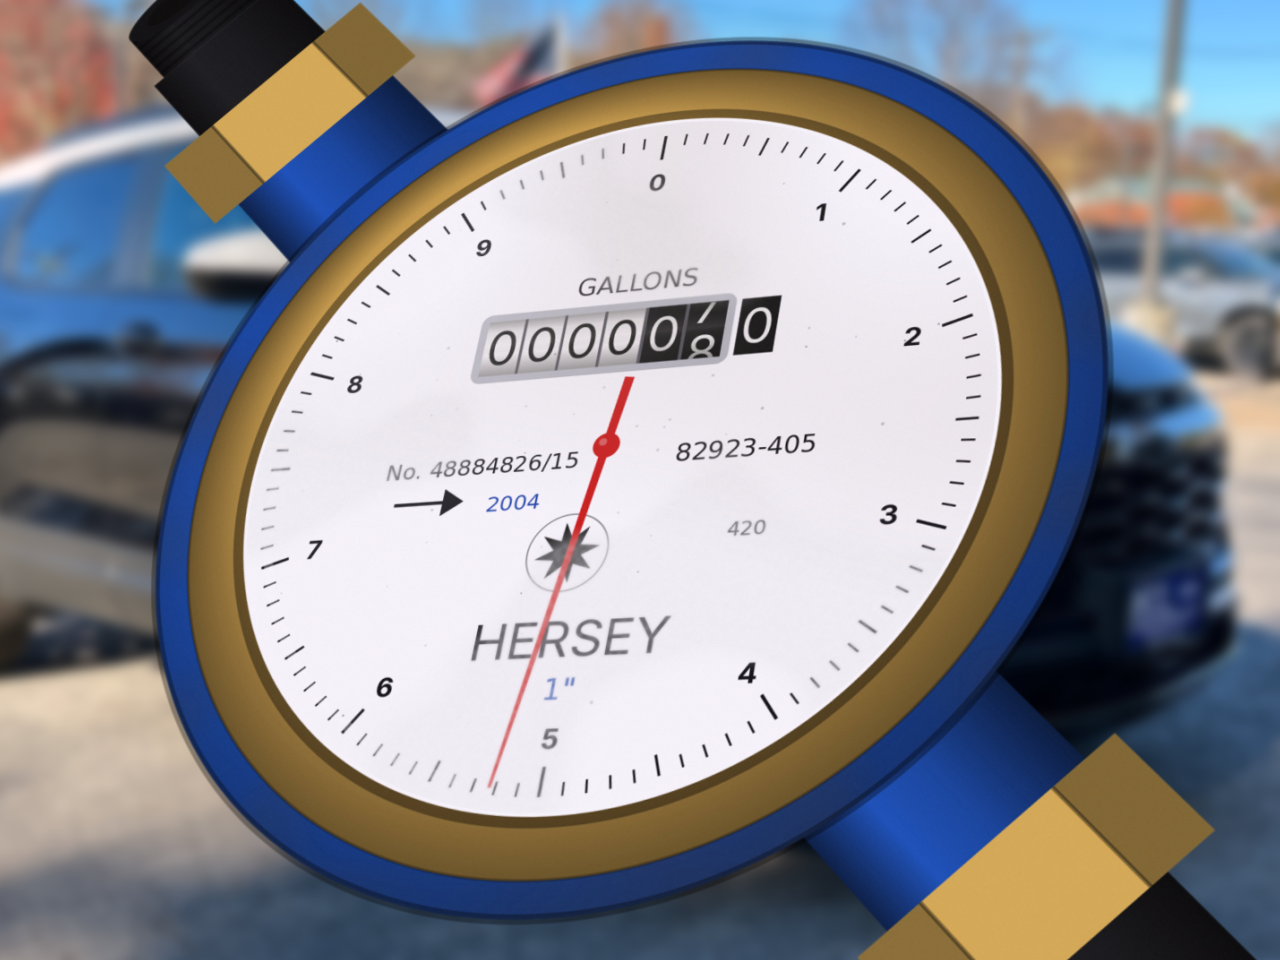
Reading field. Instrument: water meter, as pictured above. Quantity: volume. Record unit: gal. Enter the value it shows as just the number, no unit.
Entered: 75.2
